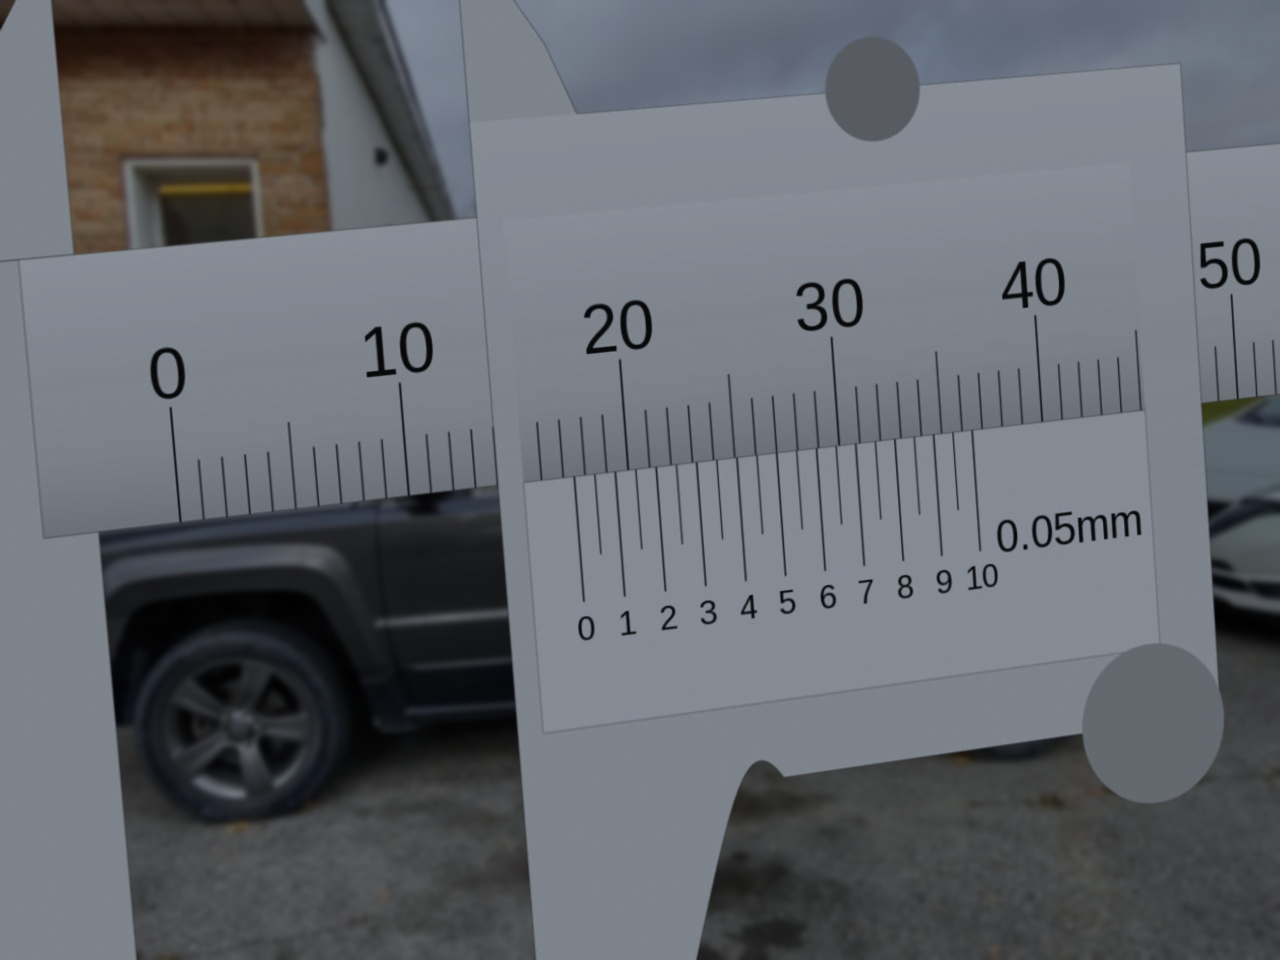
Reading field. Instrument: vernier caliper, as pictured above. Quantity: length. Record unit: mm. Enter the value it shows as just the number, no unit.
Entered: 17.5
